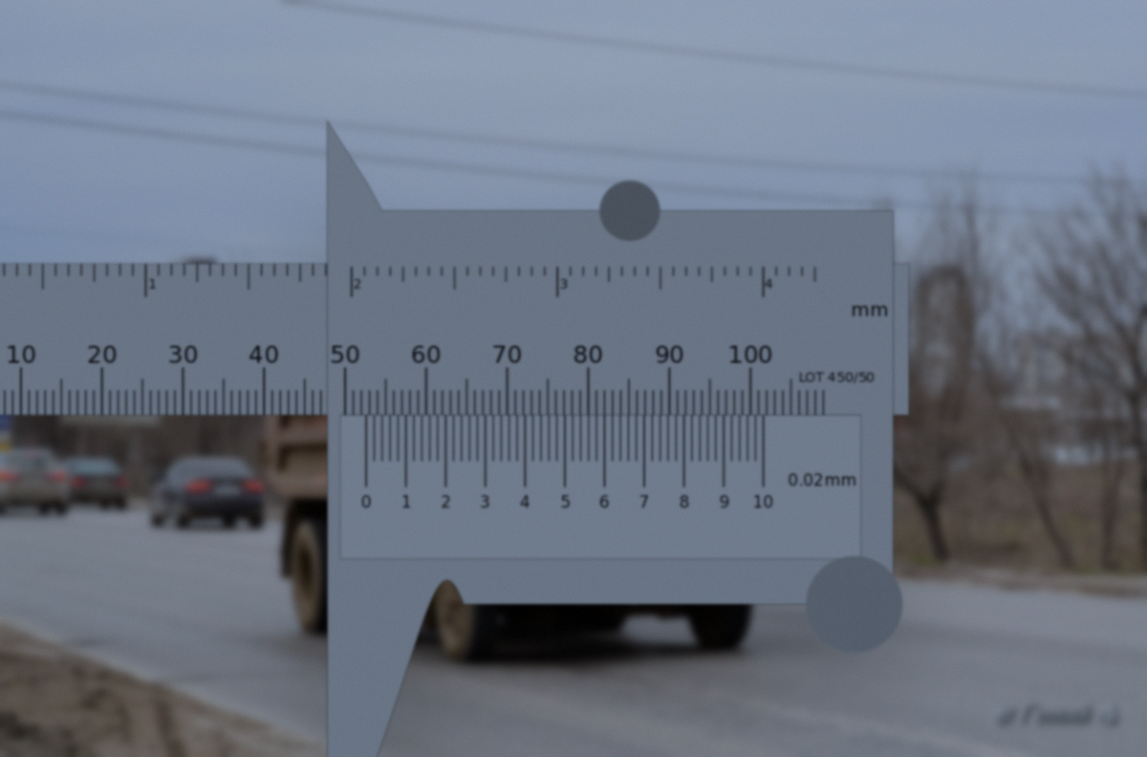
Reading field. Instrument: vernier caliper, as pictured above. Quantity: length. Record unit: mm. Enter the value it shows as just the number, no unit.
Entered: 52.6
